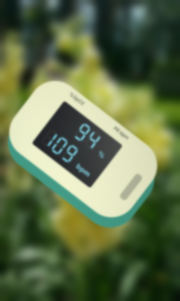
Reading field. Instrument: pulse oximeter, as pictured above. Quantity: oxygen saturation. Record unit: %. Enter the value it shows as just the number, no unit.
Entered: 94
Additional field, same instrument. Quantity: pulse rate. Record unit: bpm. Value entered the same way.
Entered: 109
